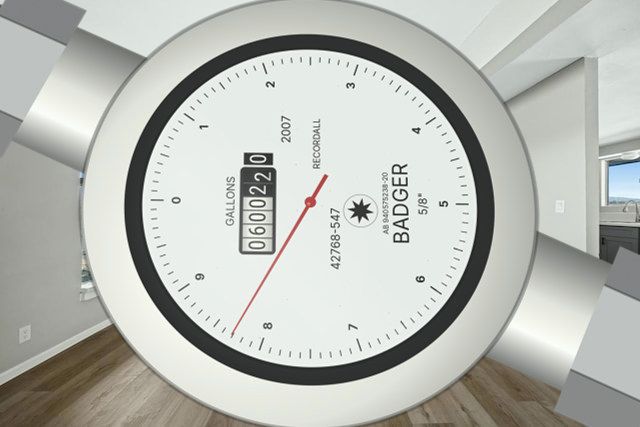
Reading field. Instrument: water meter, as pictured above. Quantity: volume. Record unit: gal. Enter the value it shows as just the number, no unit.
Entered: 600218.3
